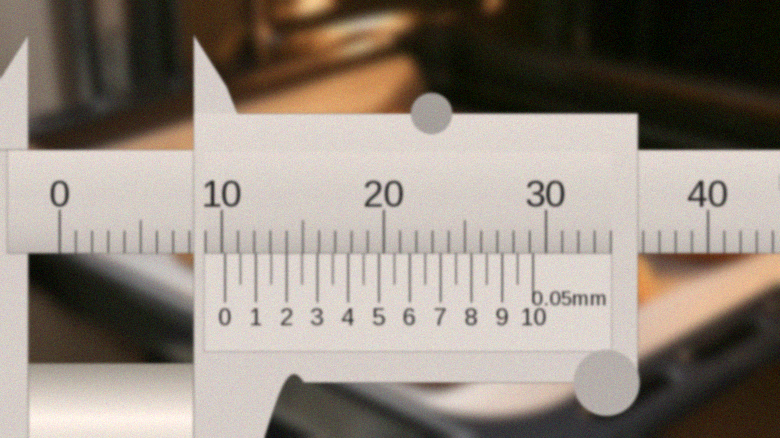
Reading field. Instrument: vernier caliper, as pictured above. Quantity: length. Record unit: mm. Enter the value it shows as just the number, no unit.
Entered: 10.2
